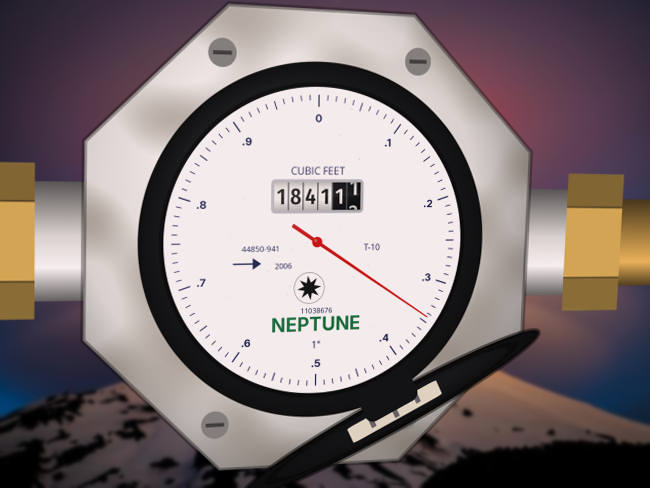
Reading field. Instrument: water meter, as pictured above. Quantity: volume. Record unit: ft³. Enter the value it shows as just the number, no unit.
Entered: 184111.34
